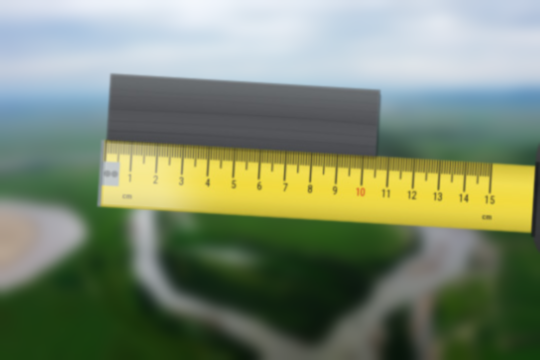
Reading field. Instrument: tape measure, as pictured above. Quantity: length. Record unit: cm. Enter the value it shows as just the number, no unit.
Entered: 10.5
